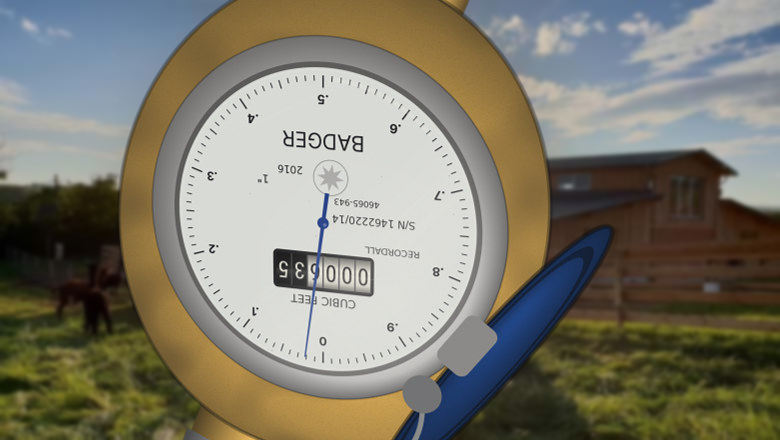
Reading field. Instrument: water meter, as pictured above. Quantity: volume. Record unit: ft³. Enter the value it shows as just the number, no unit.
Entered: 635.02
